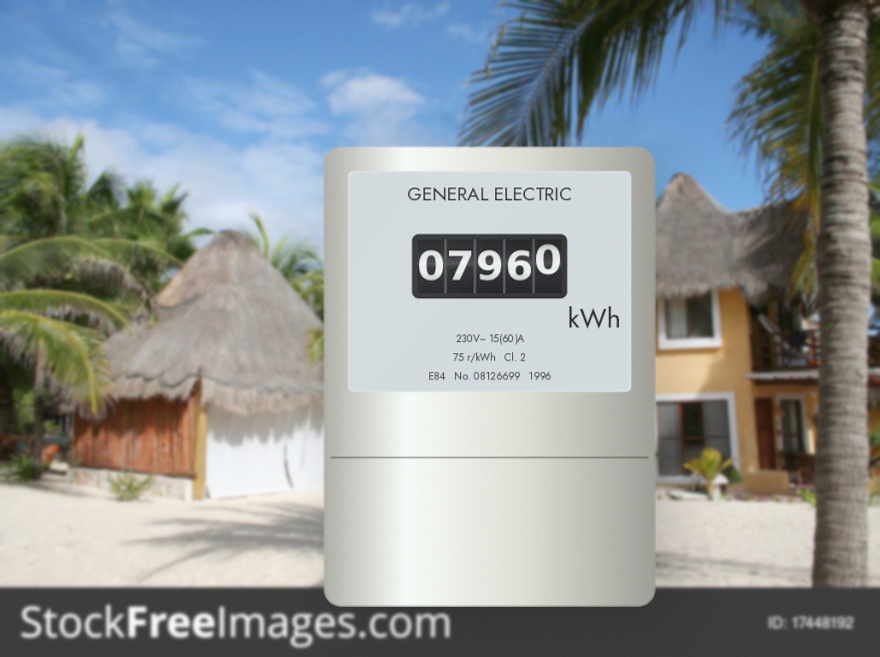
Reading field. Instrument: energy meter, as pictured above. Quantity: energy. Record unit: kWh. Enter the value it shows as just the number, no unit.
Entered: 7960
